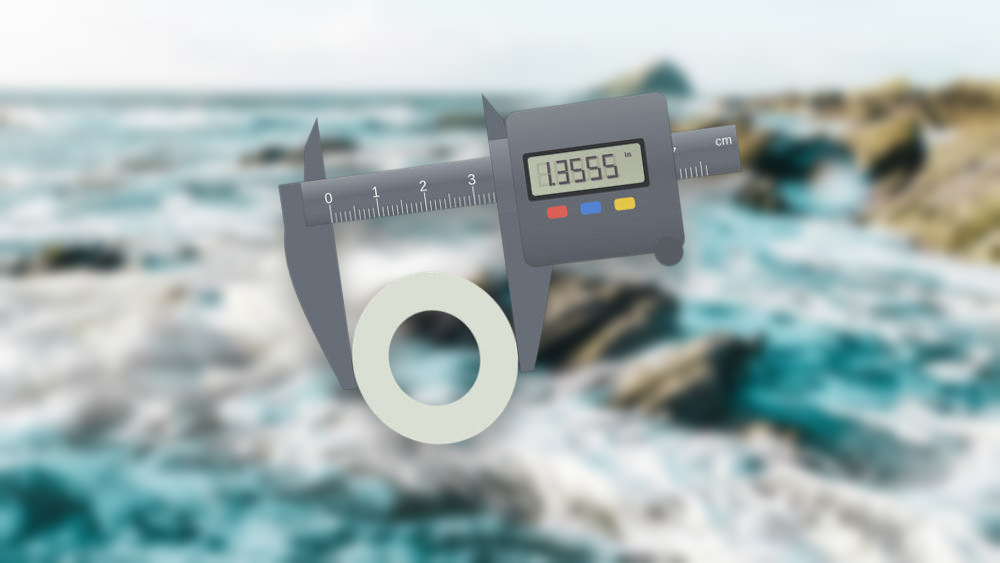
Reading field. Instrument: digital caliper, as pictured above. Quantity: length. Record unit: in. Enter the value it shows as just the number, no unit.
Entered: 1.3555
